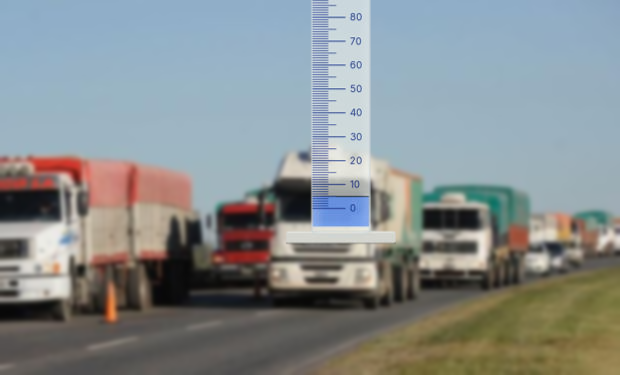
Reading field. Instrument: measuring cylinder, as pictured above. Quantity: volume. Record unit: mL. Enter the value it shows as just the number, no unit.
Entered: 5
